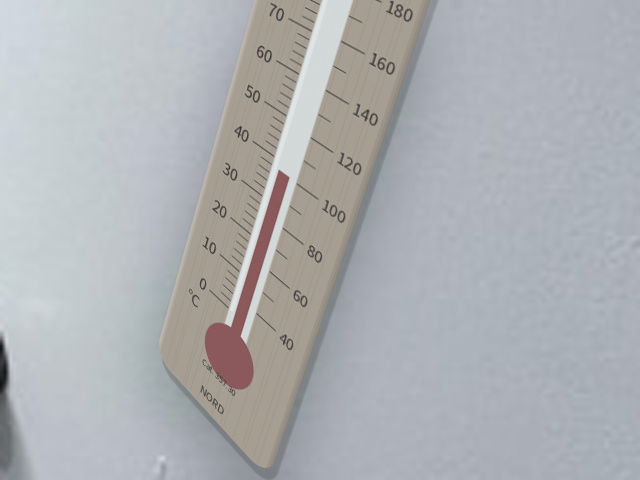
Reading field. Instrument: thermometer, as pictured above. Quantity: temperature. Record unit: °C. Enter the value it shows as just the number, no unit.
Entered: 38
